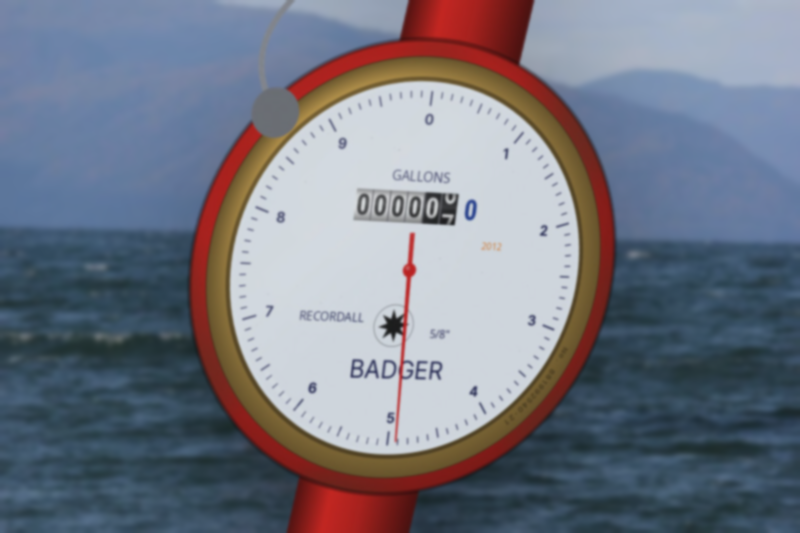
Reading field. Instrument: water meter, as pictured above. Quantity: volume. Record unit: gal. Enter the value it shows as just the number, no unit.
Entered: 64.9
